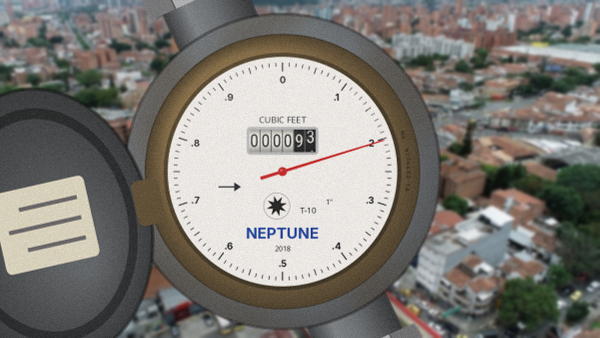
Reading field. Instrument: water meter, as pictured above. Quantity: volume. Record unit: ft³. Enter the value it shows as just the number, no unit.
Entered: 93.20
